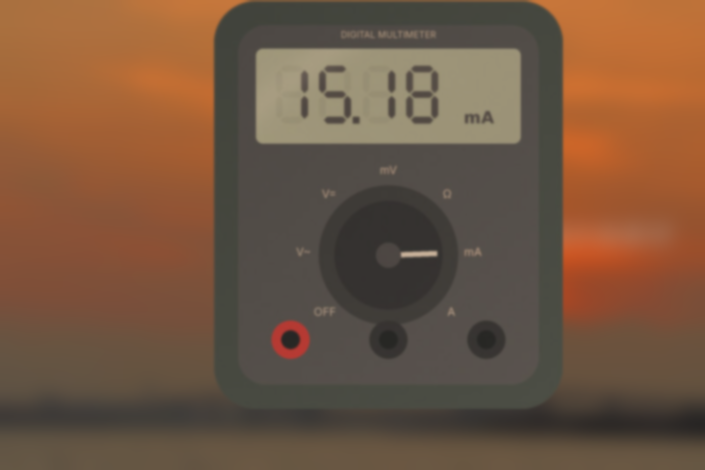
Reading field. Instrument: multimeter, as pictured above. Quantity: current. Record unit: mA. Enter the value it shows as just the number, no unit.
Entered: 15.18
